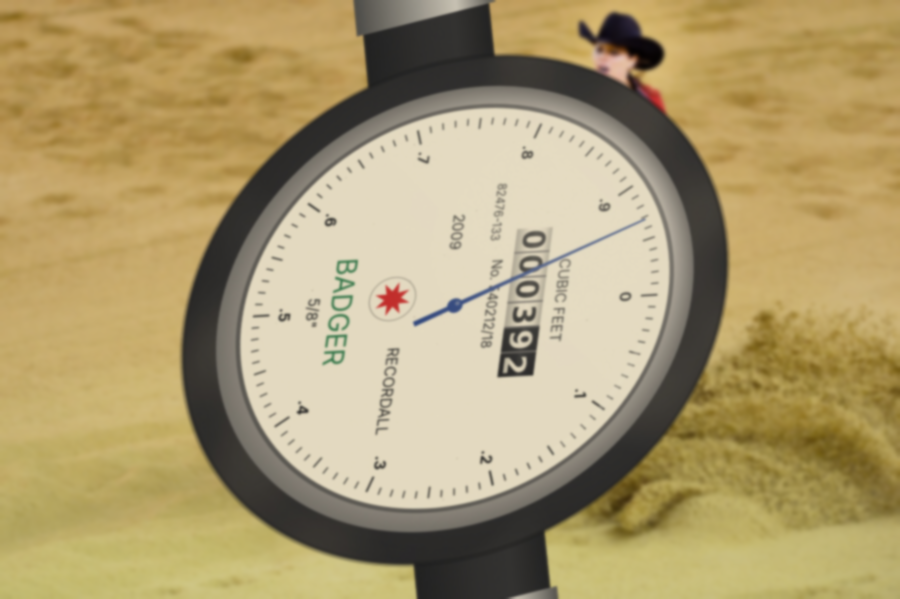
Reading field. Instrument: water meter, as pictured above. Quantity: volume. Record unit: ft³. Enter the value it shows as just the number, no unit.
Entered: 391.93
